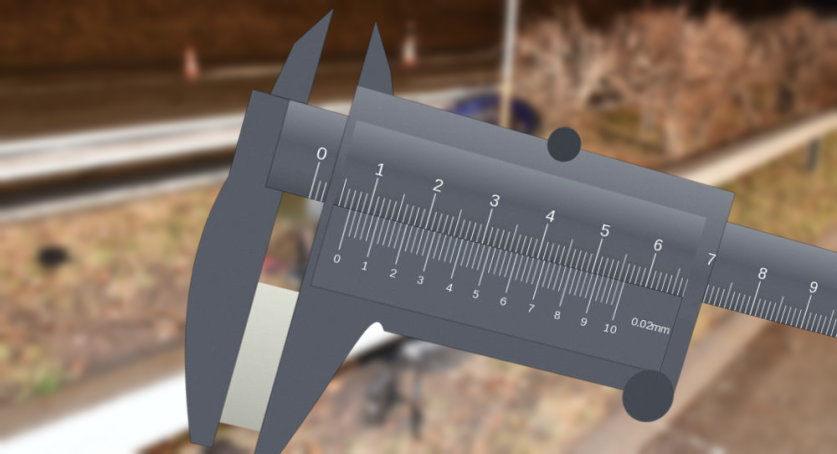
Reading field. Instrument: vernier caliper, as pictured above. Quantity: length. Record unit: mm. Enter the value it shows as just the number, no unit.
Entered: 7.0
